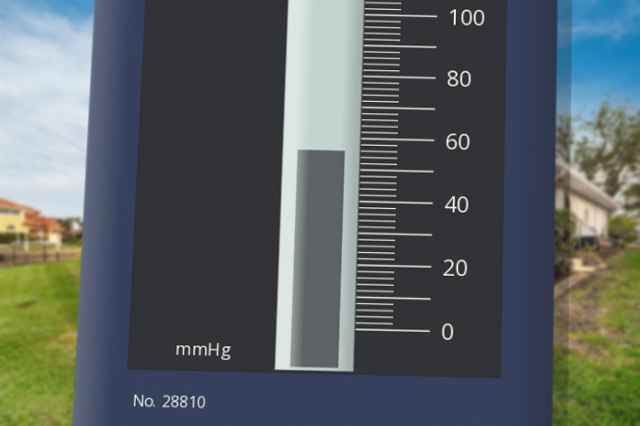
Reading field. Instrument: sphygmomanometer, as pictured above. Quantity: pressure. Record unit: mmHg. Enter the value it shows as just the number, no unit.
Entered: 56
